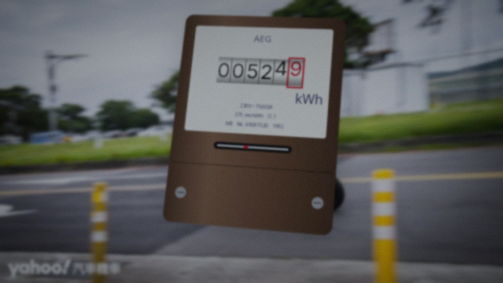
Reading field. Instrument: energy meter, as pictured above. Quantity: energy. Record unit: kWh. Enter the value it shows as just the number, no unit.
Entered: 524.9
